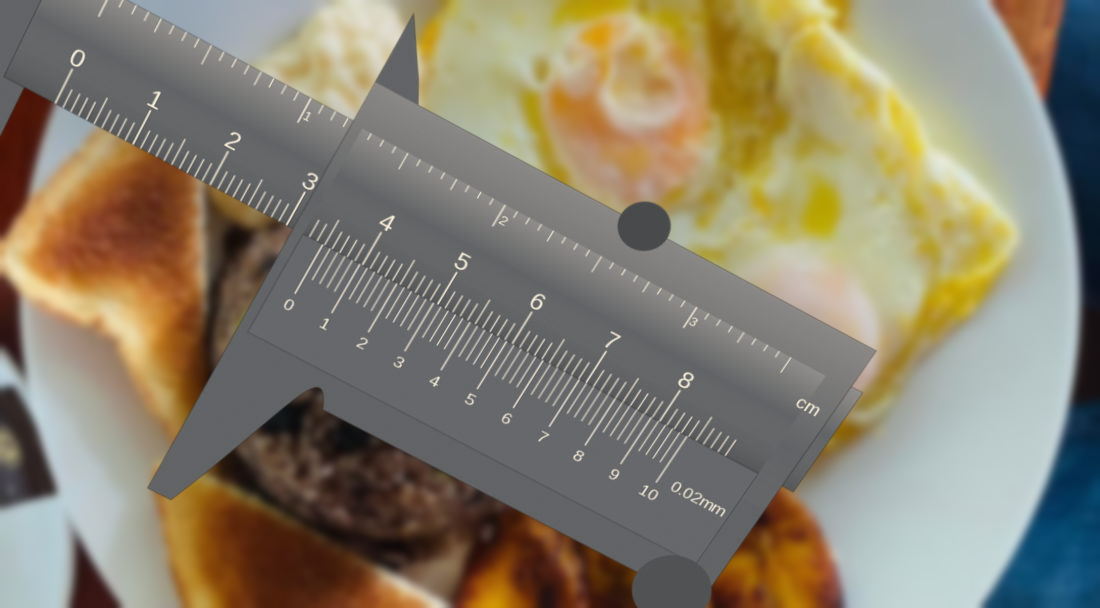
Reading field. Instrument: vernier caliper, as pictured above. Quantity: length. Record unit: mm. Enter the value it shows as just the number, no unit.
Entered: 34.8
